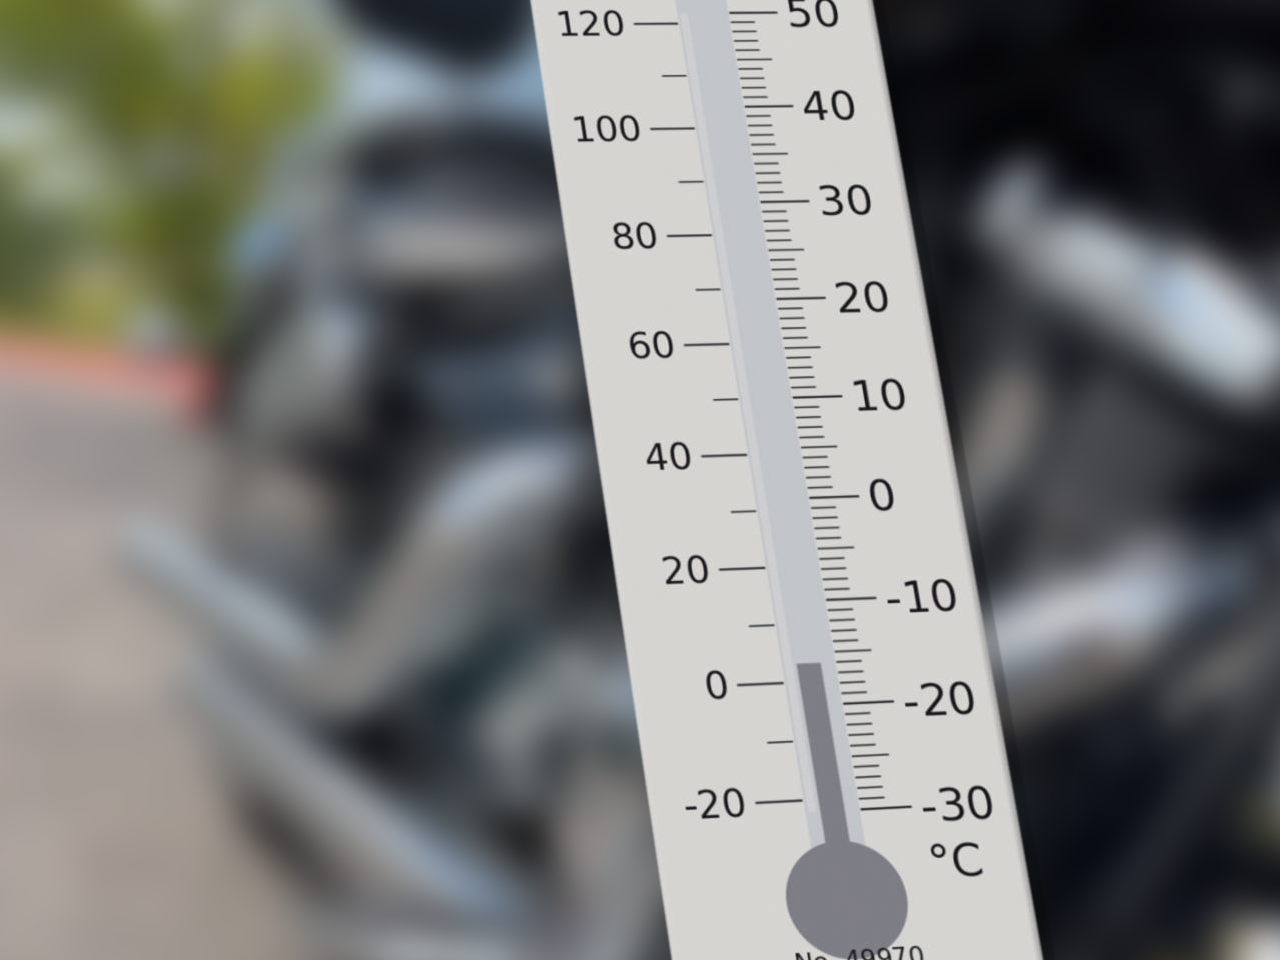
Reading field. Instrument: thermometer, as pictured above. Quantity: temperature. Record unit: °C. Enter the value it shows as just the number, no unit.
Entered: -16
